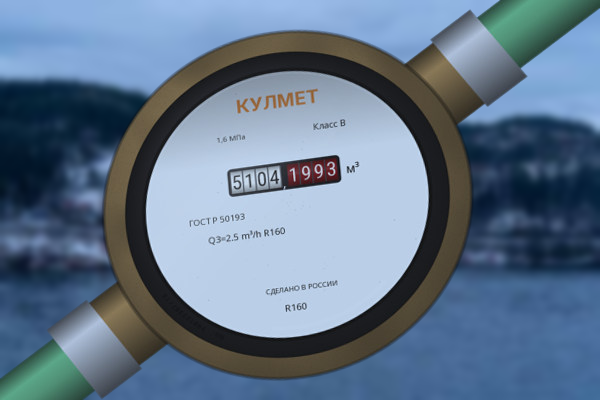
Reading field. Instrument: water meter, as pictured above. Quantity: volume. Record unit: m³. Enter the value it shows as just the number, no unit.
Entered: 5104.1993
